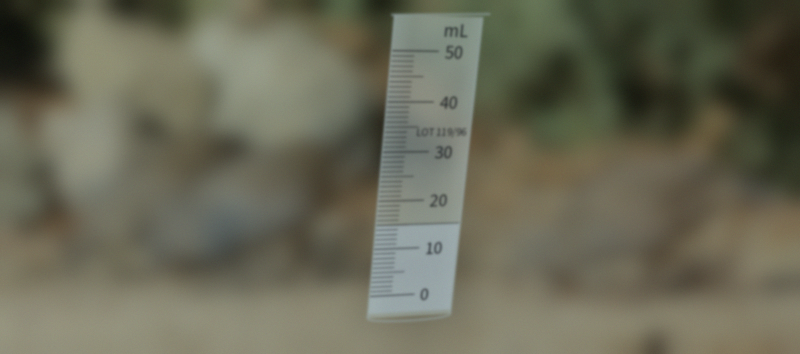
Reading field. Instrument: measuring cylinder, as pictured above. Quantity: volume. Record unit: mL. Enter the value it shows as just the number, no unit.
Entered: 15
